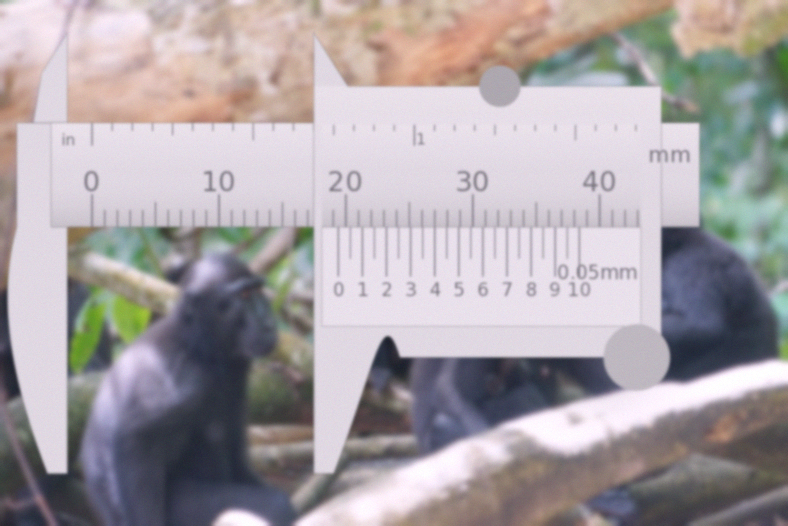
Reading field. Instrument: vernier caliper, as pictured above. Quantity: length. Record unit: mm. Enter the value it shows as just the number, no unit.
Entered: 19.4
